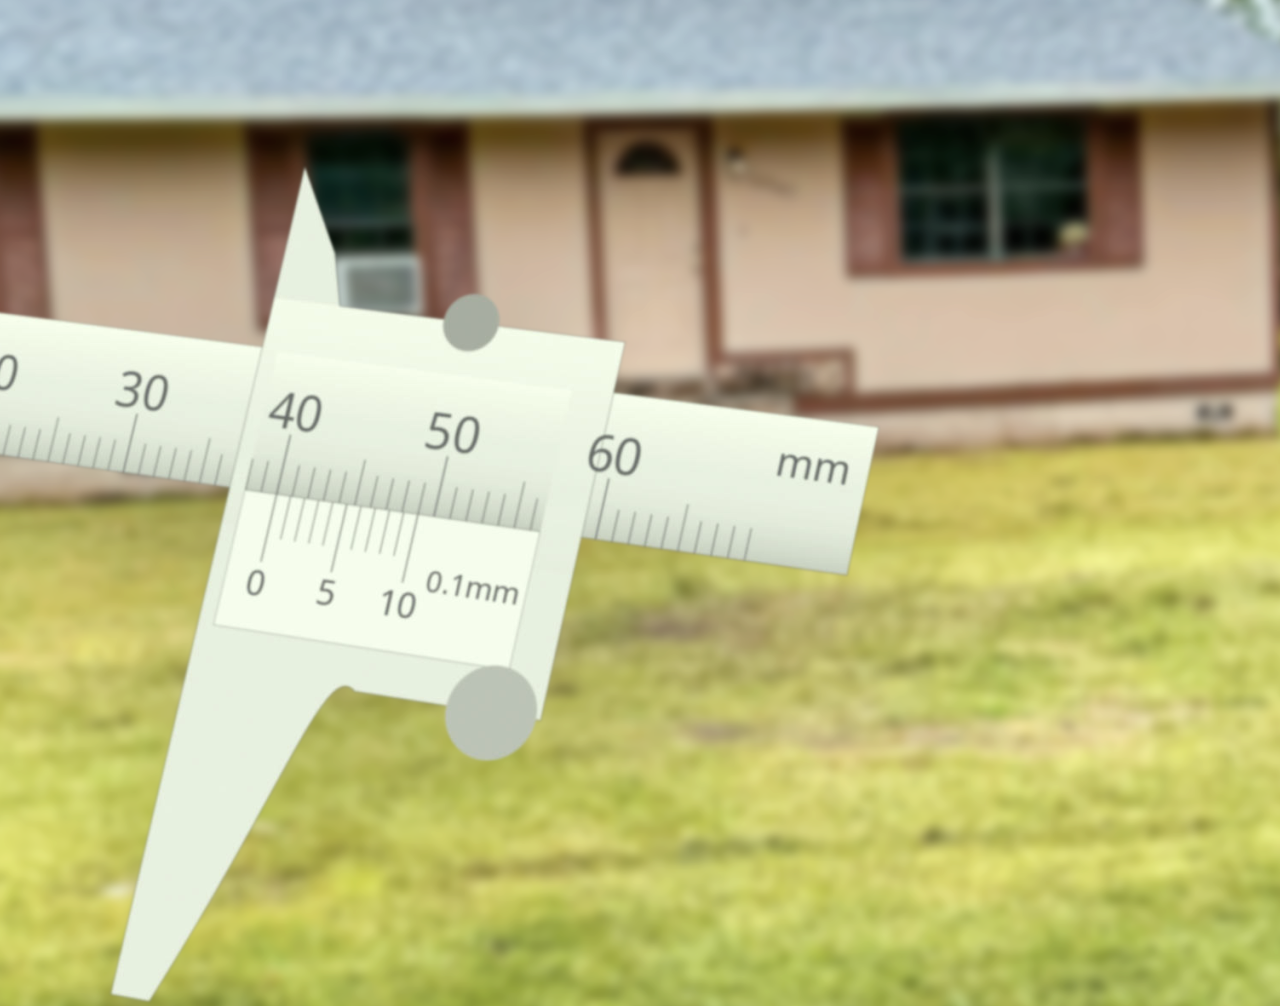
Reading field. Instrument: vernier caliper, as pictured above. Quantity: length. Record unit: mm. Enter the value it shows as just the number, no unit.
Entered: 40.0
